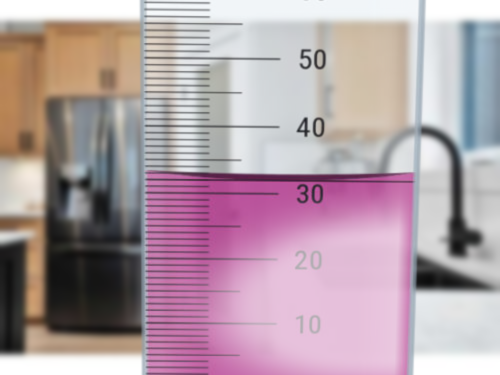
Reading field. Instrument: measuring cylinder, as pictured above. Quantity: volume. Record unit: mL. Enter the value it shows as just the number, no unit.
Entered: 32
